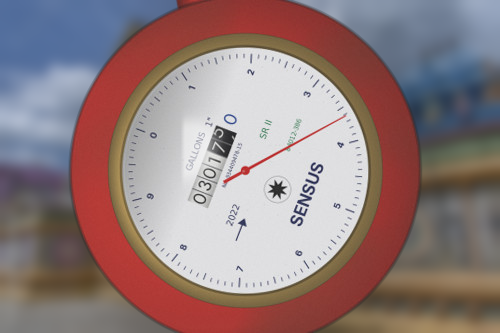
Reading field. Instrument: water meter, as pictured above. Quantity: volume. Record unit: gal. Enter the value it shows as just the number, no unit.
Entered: 301753.6
